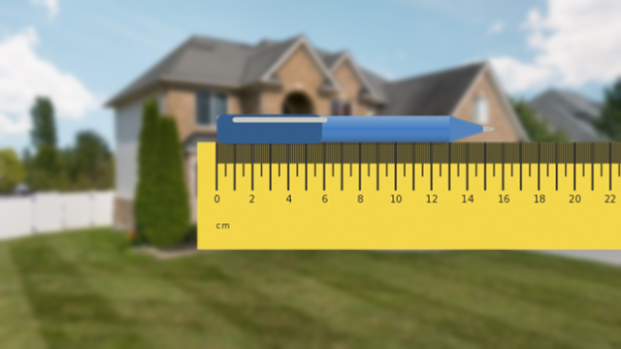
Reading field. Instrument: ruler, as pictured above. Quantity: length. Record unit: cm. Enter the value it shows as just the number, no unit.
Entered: 15.5
